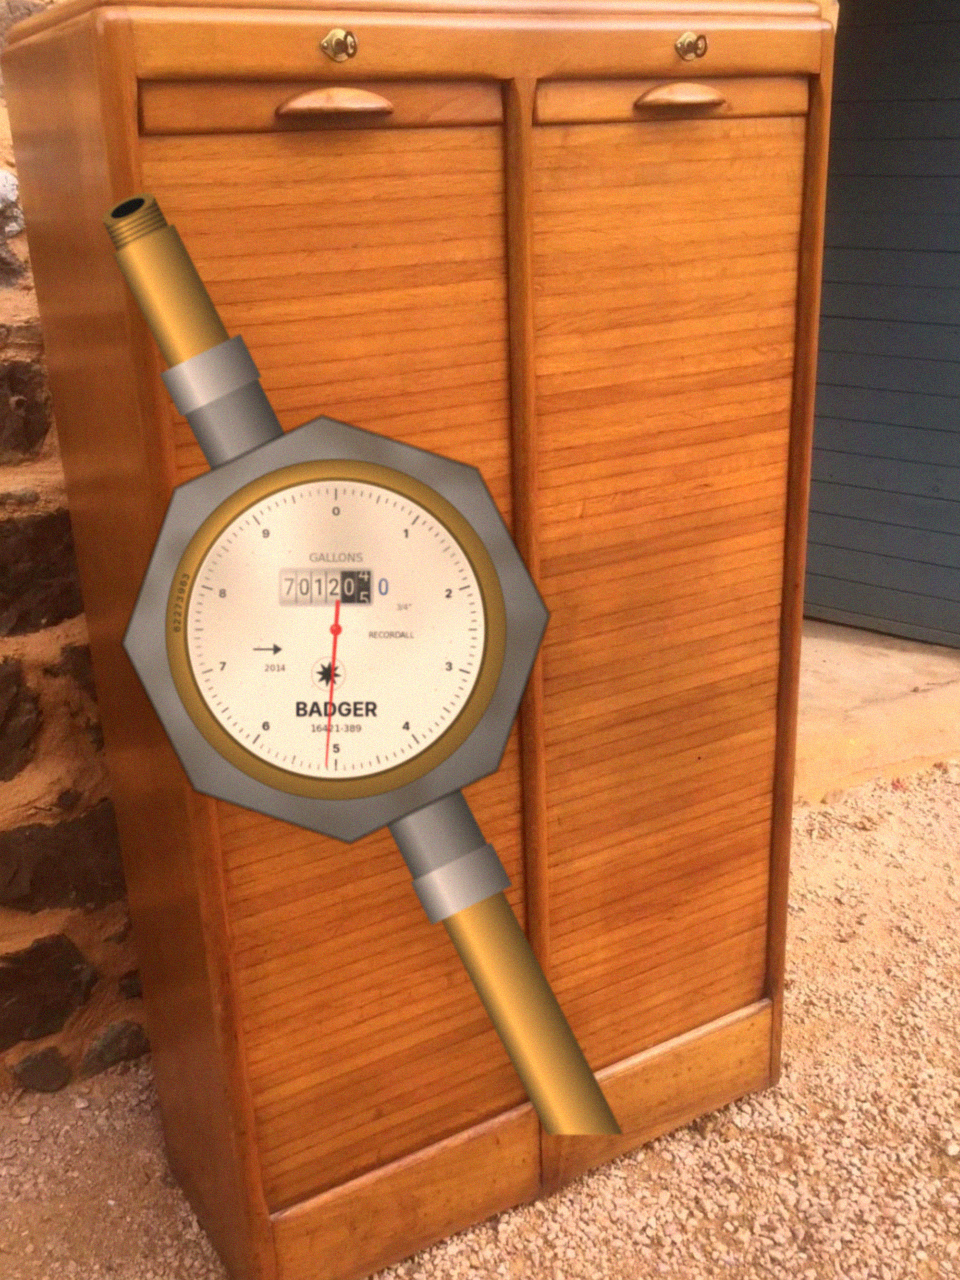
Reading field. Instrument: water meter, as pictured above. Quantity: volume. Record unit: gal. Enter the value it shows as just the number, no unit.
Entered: 7012045.1
